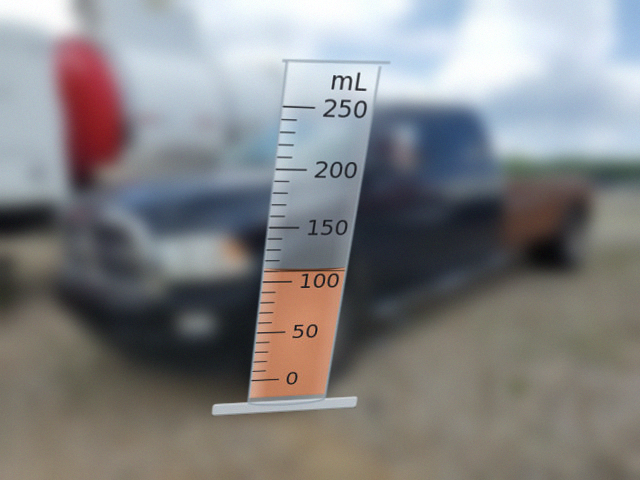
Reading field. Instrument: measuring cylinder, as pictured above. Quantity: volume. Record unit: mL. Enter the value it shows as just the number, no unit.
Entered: 110
